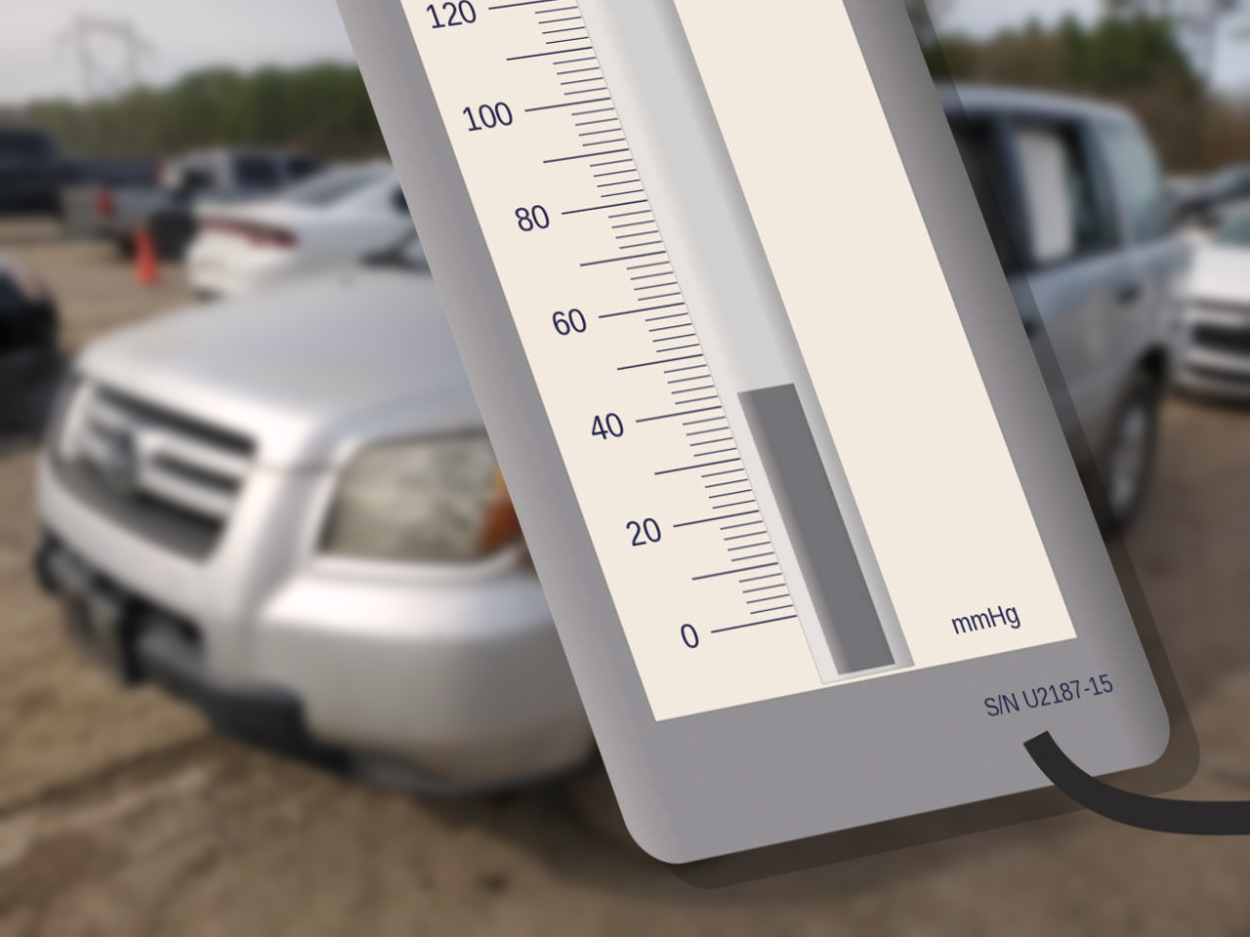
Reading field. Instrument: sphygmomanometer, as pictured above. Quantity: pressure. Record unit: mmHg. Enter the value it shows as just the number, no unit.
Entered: 42
